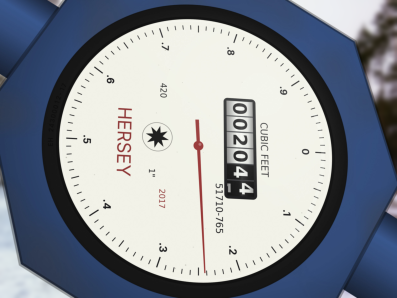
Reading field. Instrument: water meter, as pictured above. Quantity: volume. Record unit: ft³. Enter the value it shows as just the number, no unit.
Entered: 2044.24
